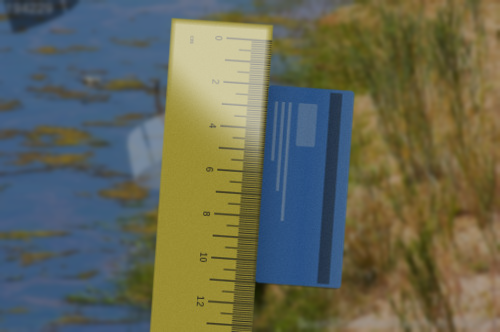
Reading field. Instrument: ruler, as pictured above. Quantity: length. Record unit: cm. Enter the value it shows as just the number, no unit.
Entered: 9
